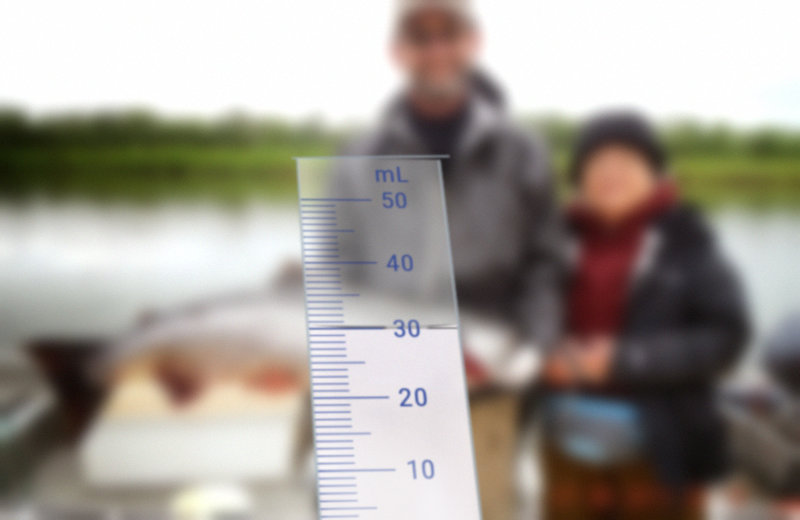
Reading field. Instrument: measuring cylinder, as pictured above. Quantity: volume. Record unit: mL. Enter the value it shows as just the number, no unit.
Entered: 30
